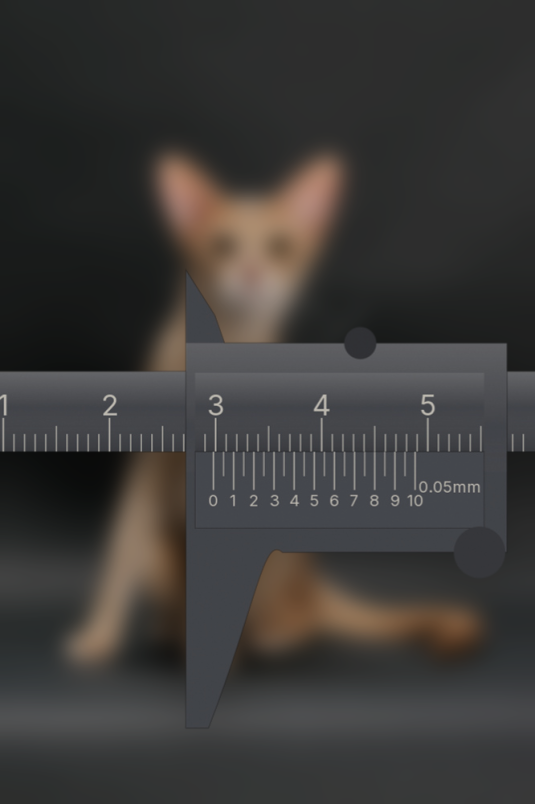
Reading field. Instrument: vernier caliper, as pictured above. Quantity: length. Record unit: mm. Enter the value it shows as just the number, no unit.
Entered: 29.8
